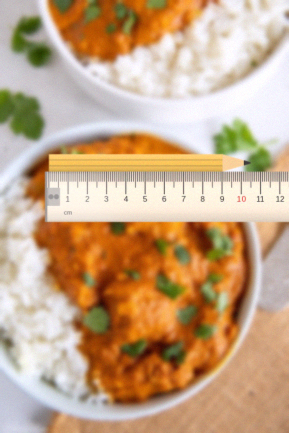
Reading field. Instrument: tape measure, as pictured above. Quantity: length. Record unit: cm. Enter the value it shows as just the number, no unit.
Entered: 10.5
